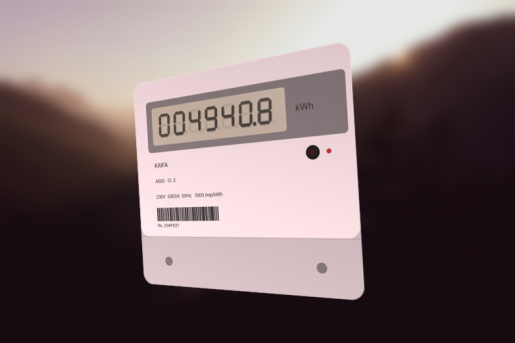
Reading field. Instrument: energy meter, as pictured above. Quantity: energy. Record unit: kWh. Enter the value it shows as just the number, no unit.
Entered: 4940.8
